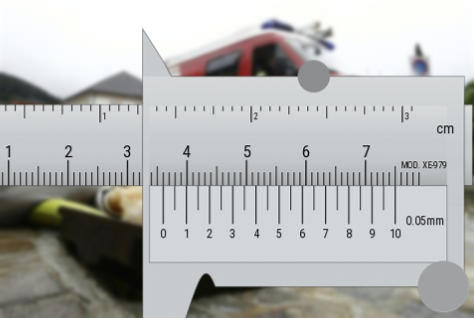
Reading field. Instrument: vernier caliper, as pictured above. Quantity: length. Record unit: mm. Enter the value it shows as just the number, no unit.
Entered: 36.0
